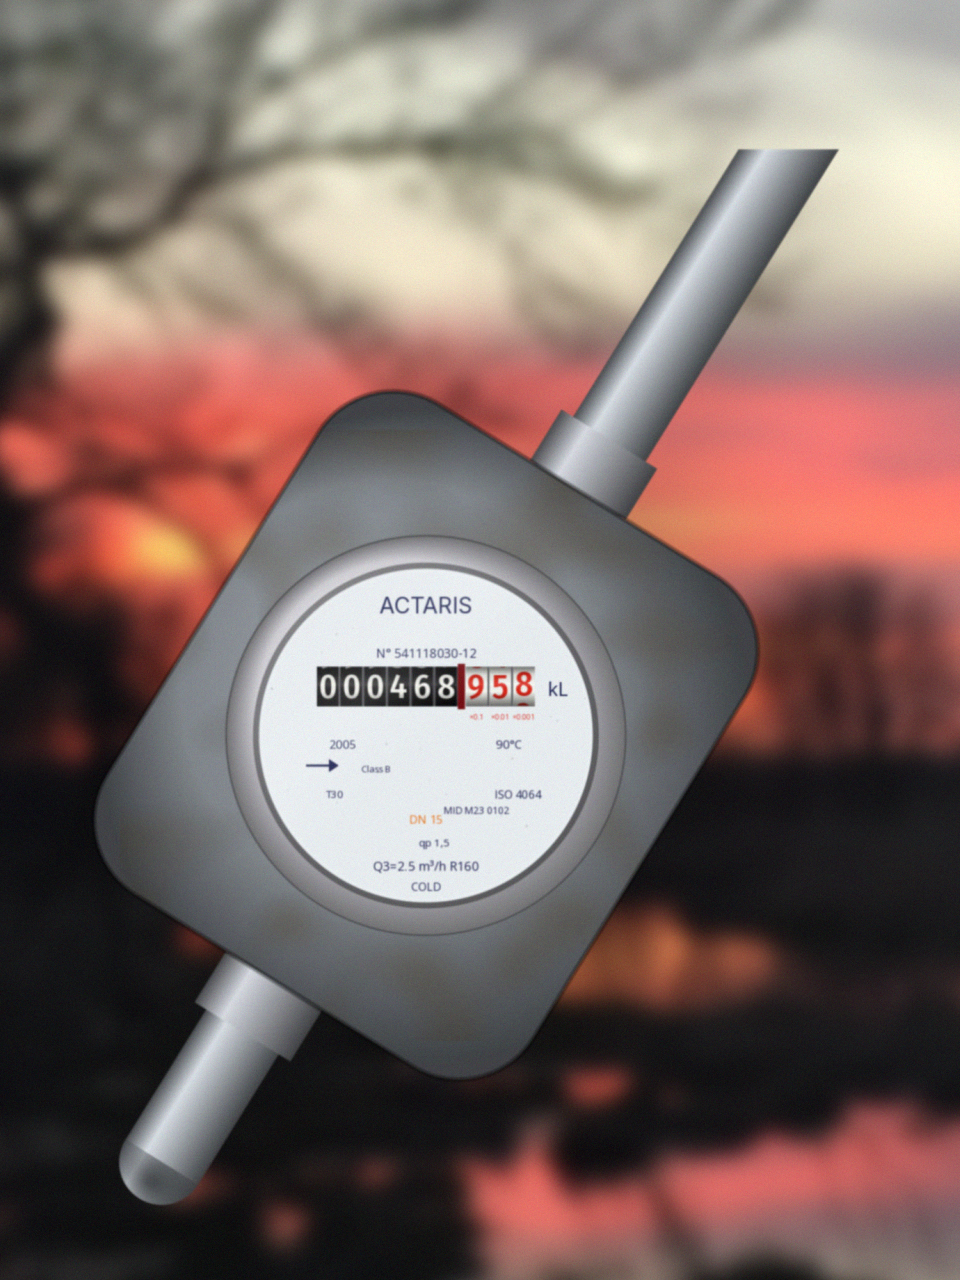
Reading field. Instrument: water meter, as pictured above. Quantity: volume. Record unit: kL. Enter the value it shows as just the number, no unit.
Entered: 468.958
